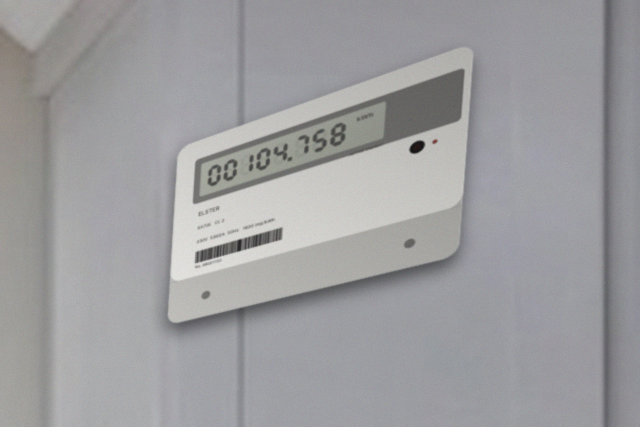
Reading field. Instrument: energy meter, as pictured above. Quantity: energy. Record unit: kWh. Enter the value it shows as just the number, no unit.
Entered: 104.758
